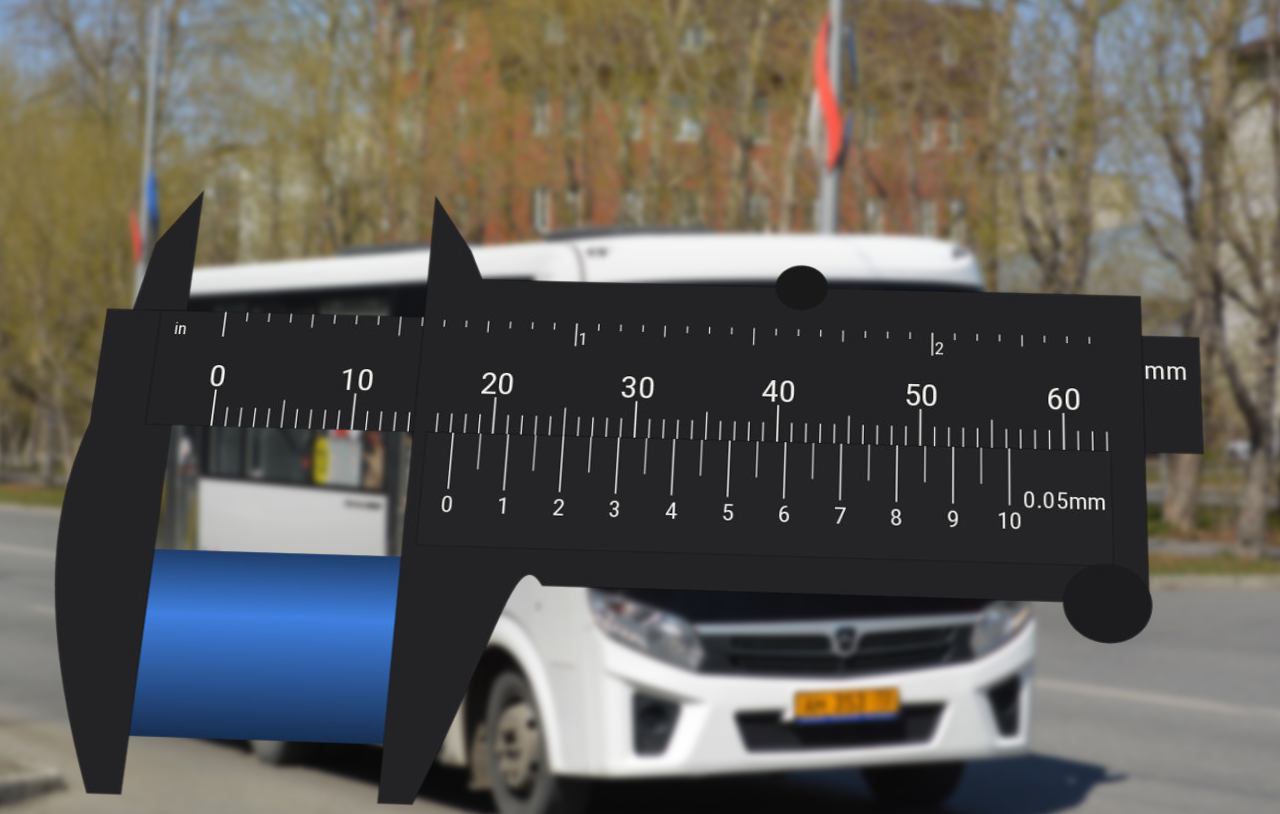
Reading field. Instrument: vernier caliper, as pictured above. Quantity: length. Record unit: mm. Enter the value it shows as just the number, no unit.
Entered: 17.2
